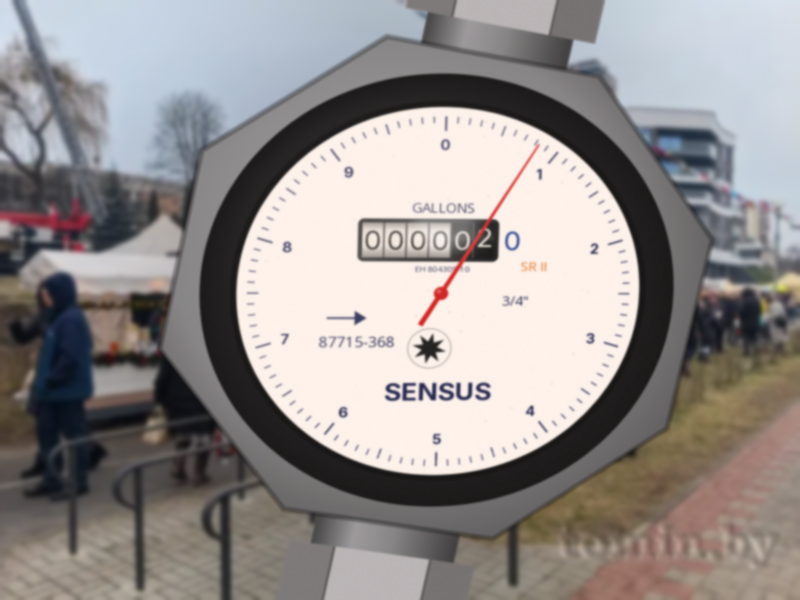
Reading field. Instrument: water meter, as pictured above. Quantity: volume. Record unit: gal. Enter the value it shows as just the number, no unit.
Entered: 20.8
